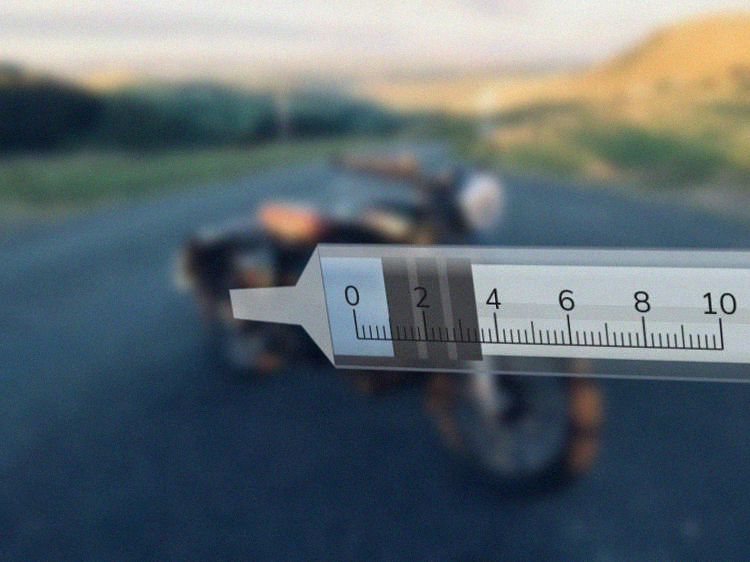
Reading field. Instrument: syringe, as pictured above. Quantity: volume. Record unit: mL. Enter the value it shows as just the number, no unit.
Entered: 1
